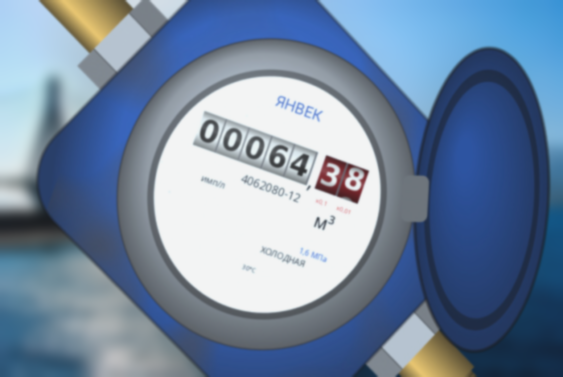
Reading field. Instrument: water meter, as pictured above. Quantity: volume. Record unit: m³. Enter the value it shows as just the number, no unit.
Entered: 64.38
